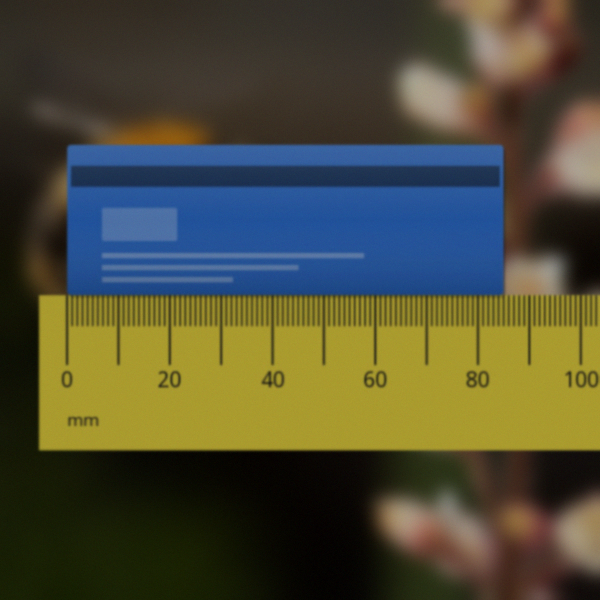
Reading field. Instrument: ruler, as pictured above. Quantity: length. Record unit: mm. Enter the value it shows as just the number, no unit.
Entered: 85
